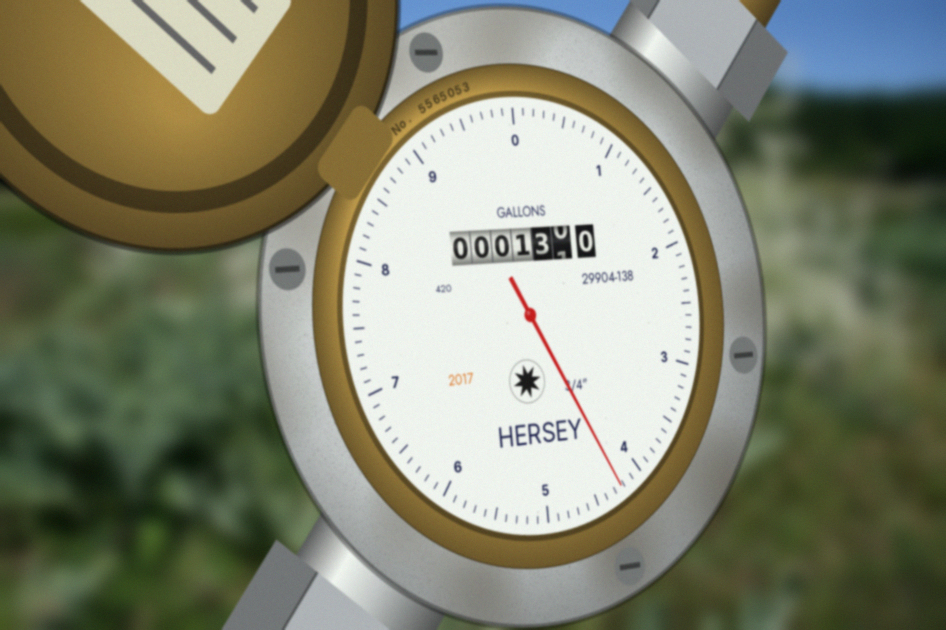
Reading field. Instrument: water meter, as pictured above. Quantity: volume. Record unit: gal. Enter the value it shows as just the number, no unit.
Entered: 1304.2
